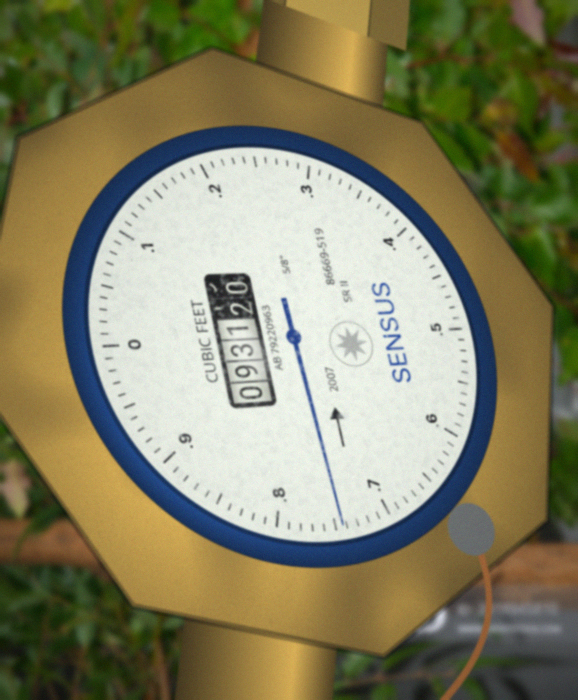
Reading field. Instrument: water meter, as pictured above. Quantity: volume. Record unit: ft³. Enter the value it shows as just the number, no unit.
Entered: 93119.74
